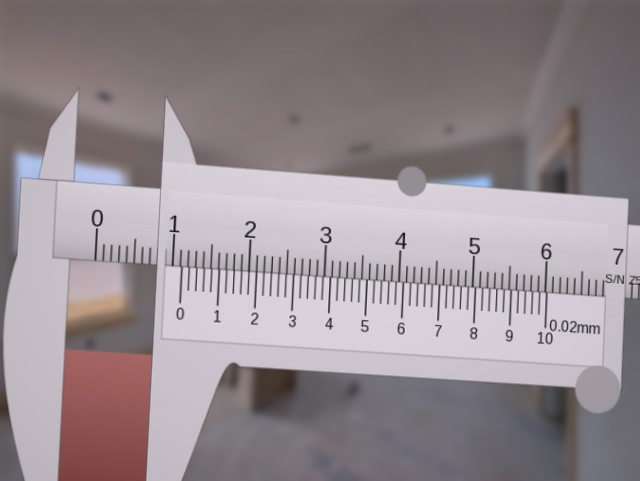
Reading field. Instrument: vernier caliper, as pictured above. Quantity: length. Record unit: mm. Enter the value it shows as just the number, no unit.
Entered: 11.2
